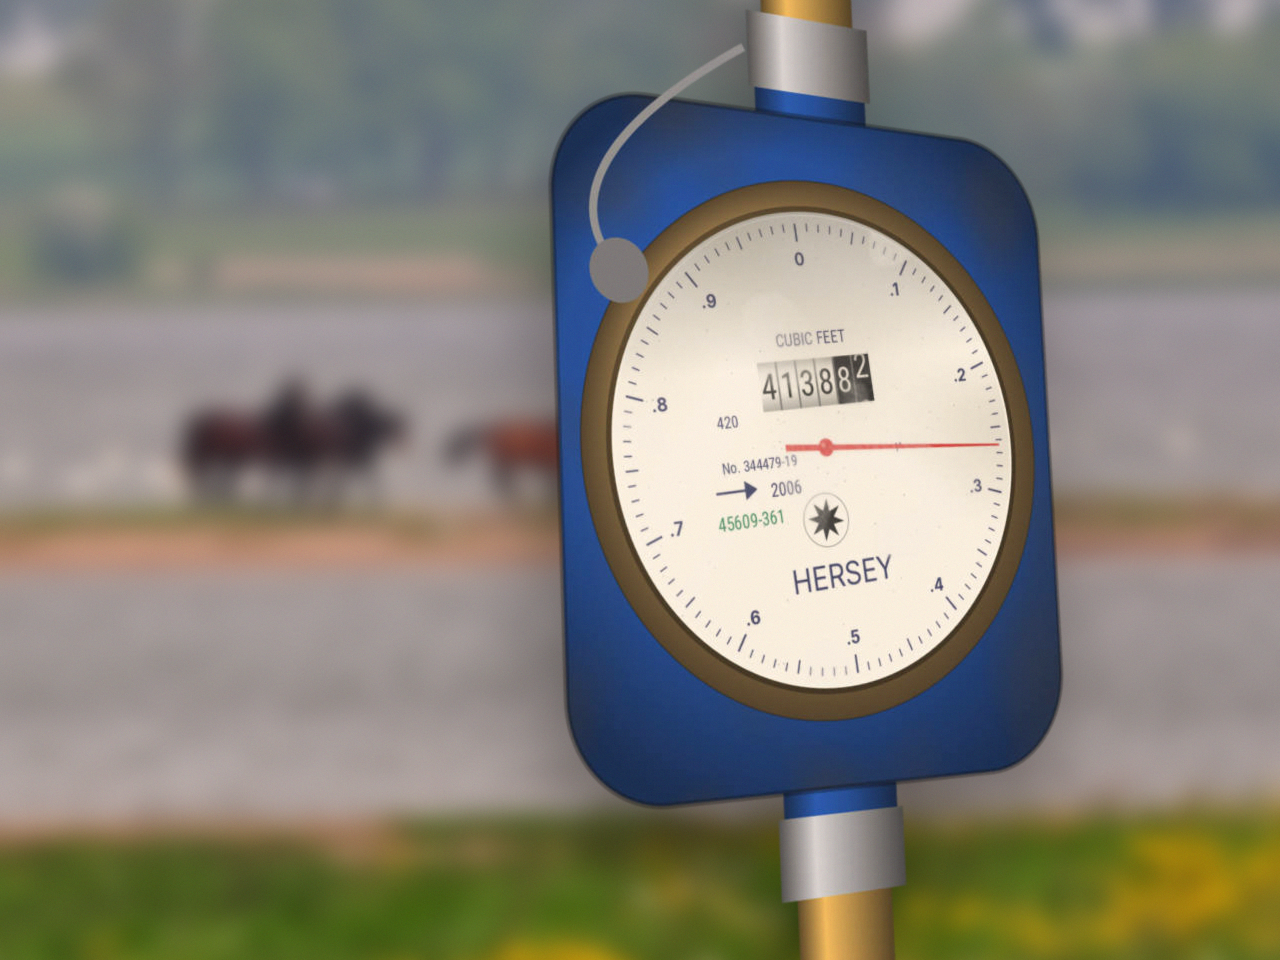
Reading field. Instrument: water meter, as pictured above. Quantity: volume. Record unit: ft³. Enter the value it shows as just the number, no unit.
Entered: 413882.26
